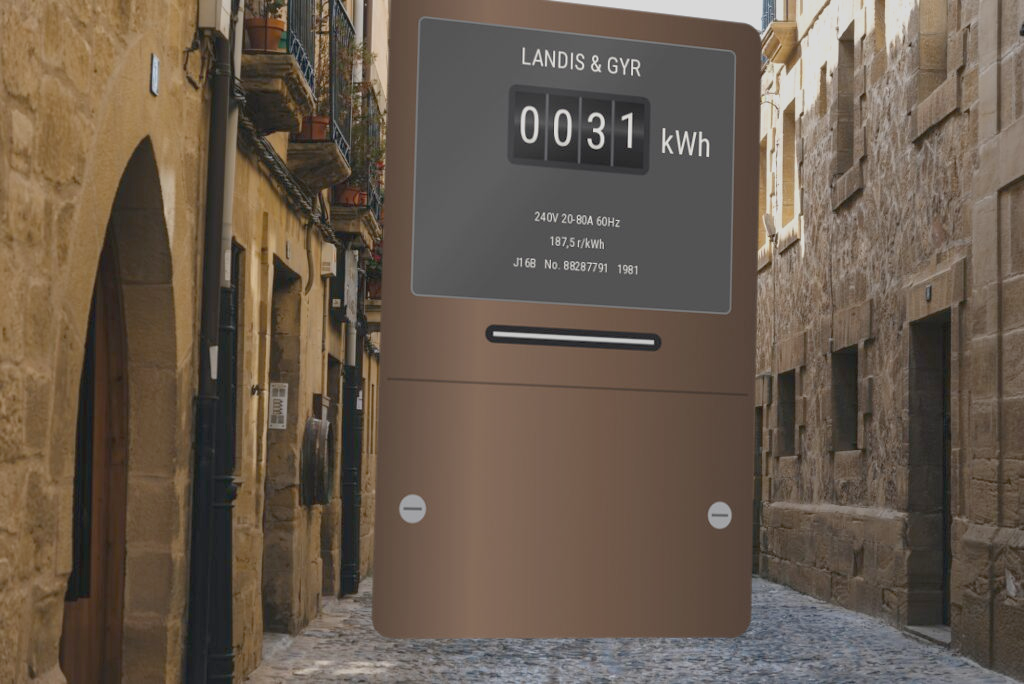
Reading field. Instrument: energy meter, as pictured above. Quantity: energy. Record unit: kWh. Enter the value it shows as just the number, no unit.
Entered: 31
